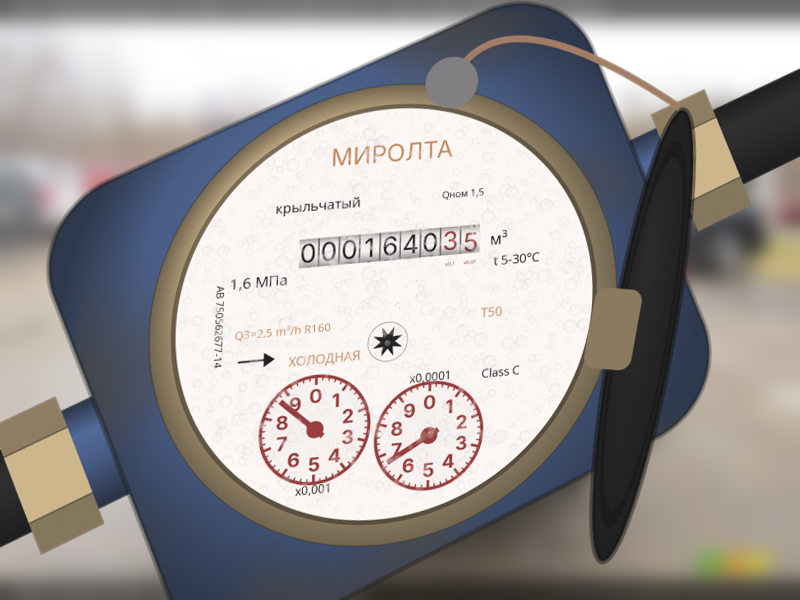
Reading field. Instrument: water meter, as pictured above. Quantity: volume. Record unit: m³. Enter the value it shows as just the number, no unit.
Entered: 1640.3486
